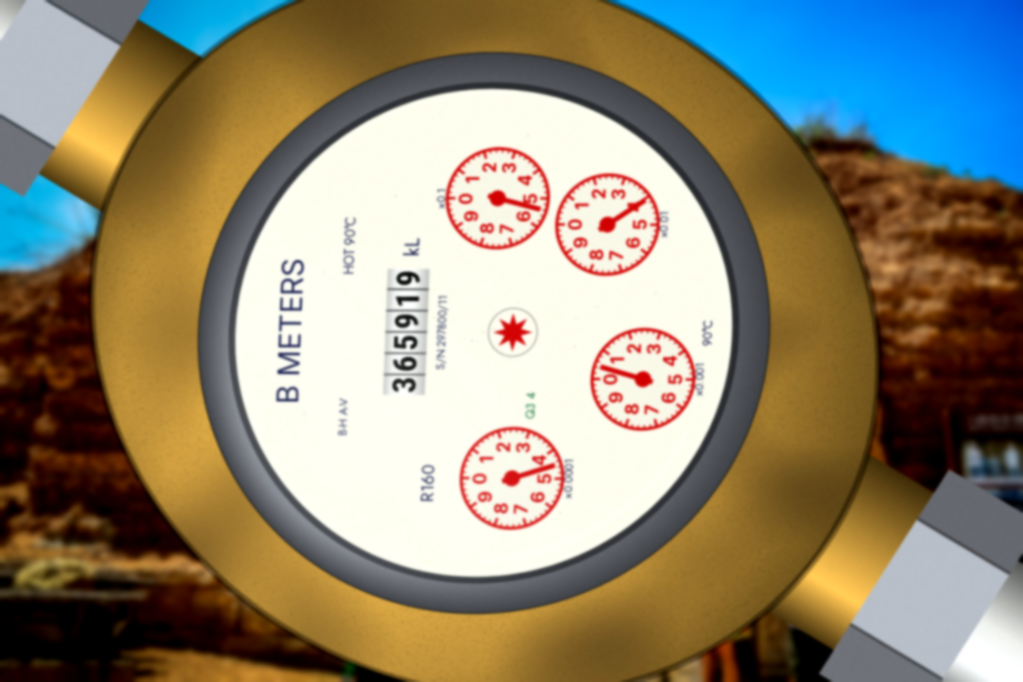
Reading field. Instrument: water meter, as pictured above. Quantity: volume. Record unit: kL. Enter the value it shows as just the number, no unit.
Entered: 365919.5404
